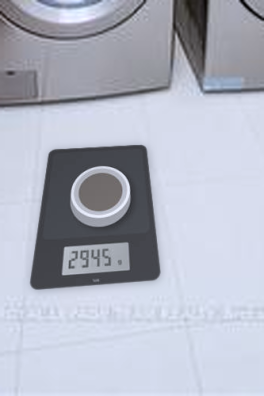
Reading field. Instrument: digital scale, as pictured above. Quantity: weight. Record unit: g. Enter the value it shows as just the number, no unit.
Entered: 2945
